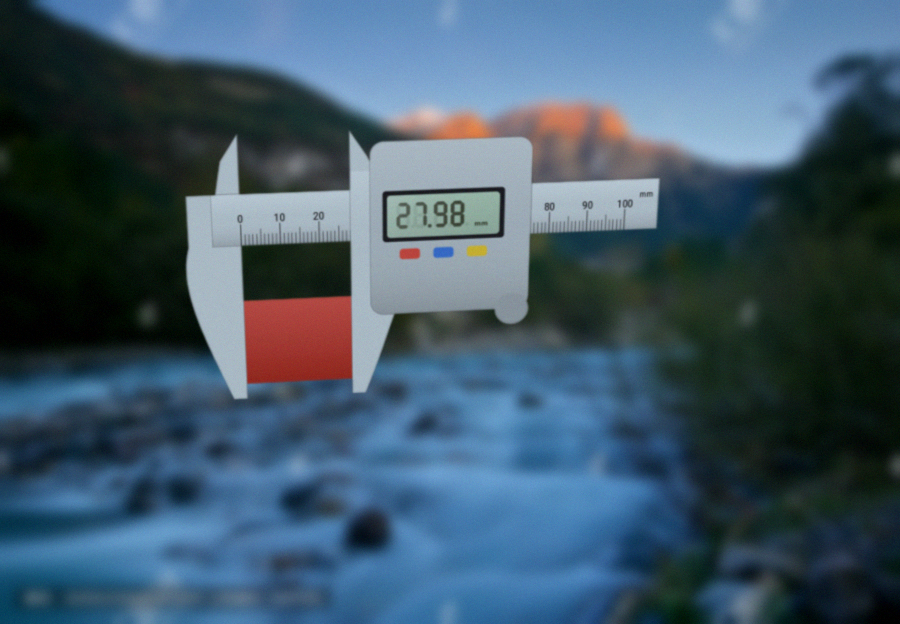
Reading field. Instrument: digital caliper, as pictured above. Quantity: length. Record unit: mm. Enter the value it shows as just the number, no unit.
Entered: 27.98
